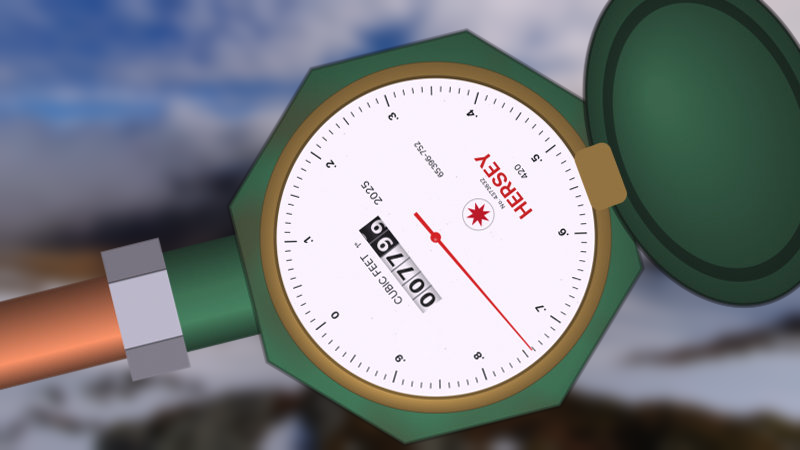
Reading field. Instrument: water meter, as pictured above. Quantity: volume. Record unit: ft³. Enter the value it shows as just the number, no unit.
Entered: 7798.74
